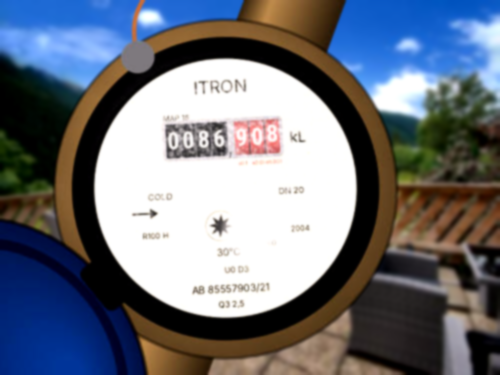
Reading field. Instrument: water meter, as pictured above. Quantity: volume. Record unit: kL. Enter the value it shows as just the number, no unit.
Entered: 86.908
